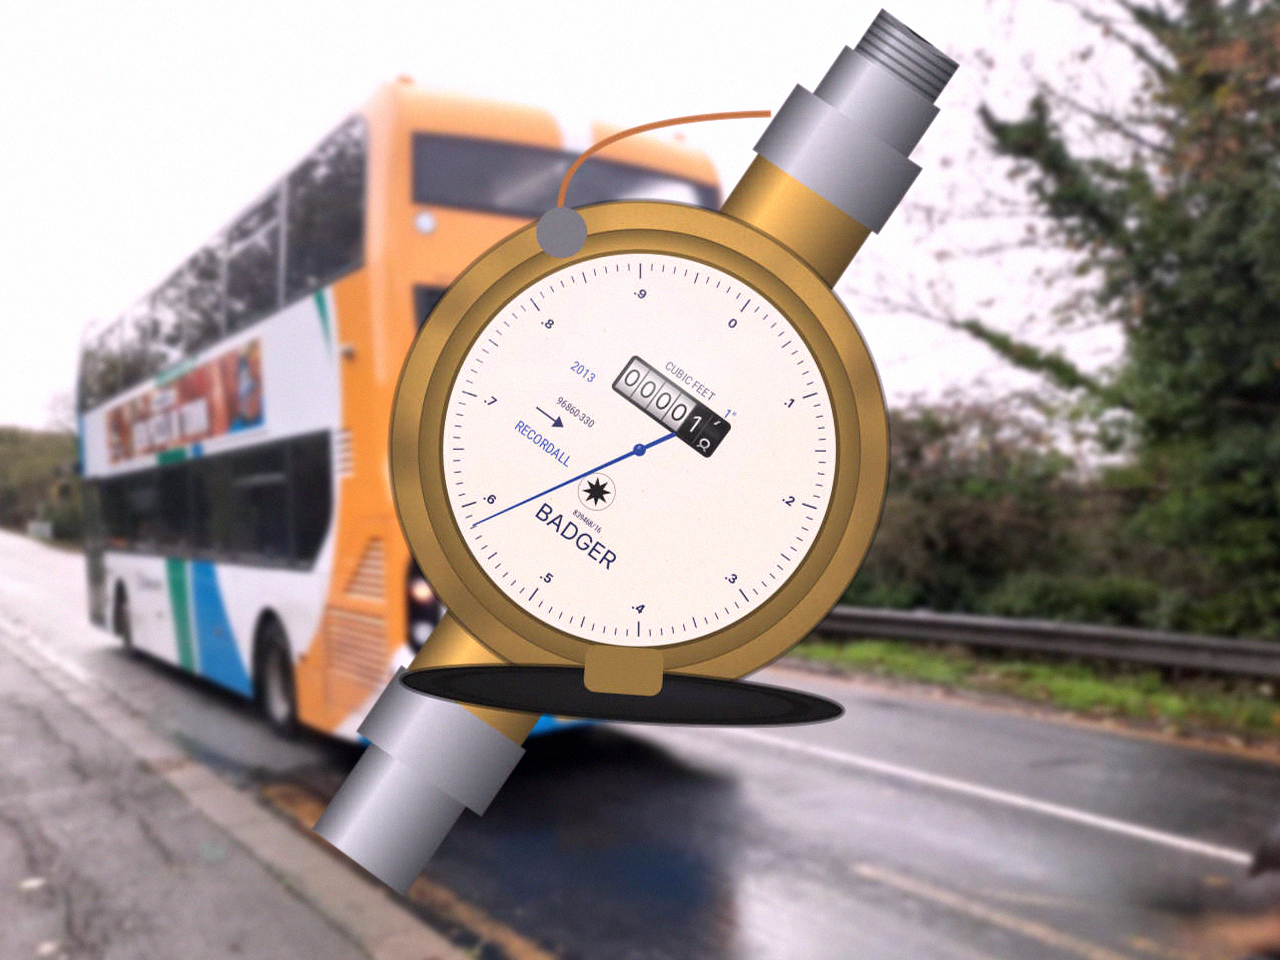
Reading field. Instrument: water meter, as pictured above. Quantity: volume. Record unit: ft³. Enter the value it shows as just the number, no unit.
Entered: 17.58
